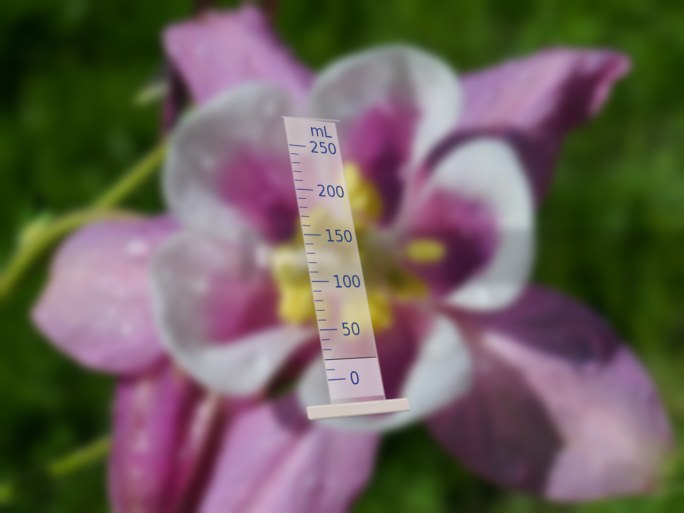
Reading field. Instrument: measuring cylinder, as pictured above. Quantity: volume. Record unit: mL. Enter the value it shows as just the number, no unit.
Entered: 20
